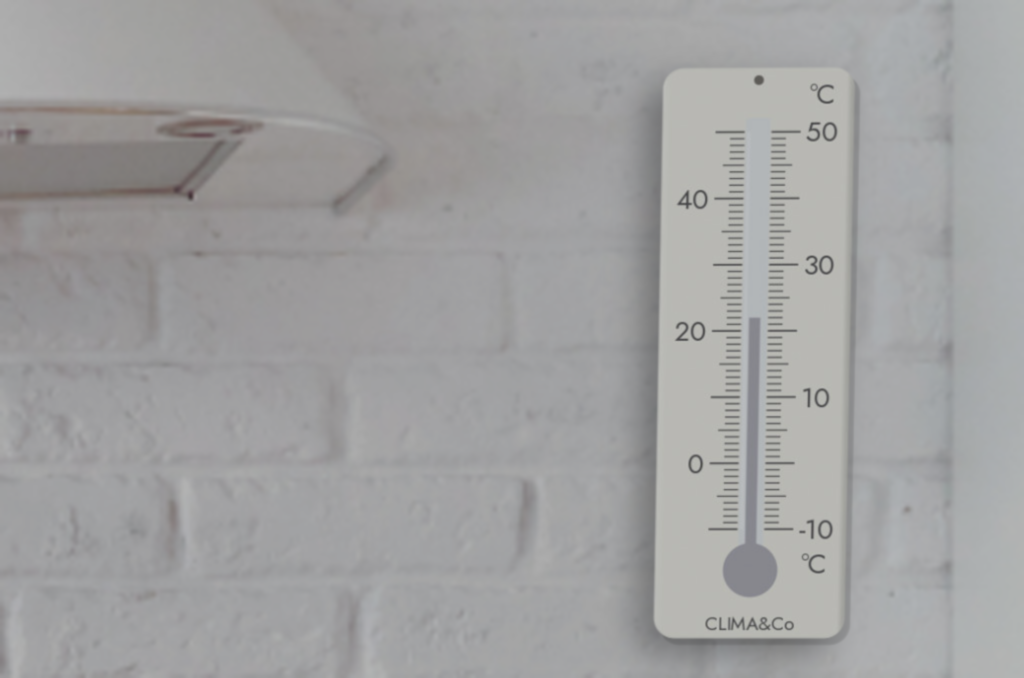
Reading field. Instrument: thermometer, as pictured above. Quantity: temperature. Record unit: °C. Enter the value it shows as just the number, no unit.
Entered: 22
